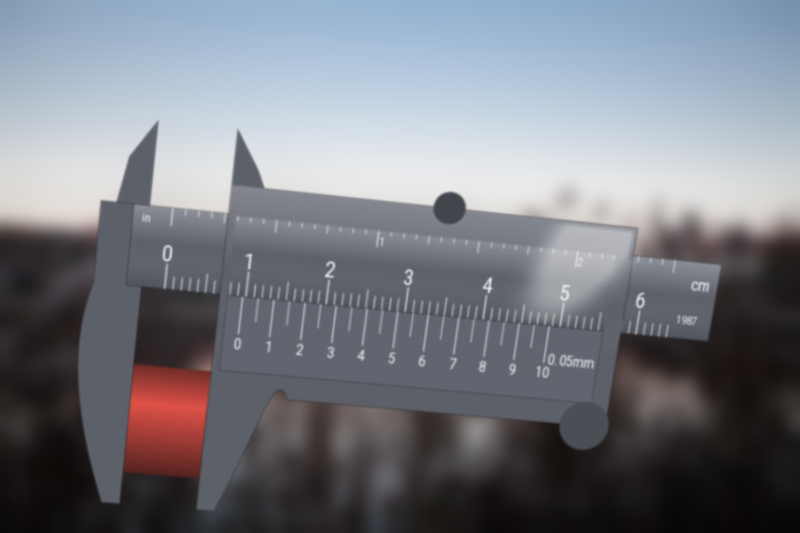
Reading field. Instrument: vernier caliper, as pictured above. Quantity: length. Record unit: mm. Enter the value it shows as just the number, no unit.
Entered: 9.6
